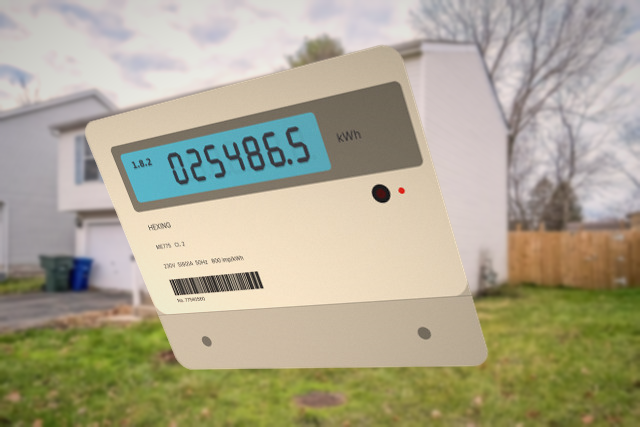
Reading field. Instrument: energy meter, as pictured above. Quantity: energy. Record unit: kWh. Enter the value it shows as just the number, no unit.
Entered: 25486.5
